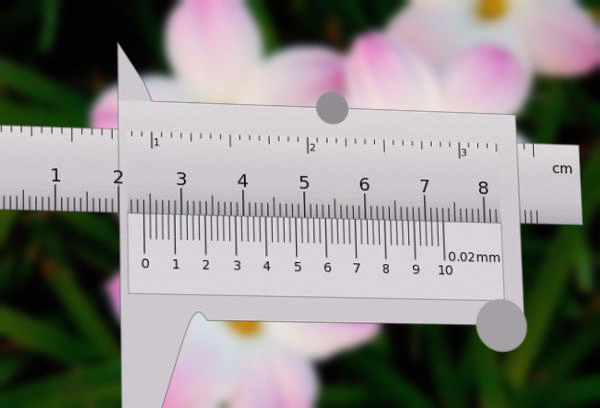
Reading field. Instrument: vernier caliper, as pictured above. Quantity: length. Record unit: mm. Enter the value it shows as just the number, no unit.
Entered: 24.0
